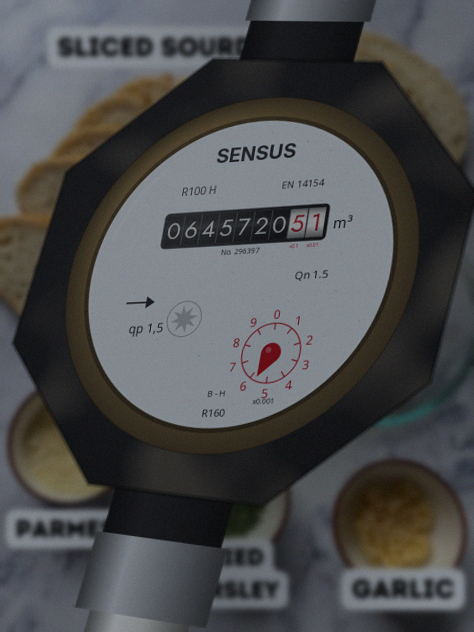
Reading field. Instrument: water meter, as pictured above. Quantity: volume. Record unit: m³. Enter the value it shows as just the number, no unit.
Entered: 645720.515
